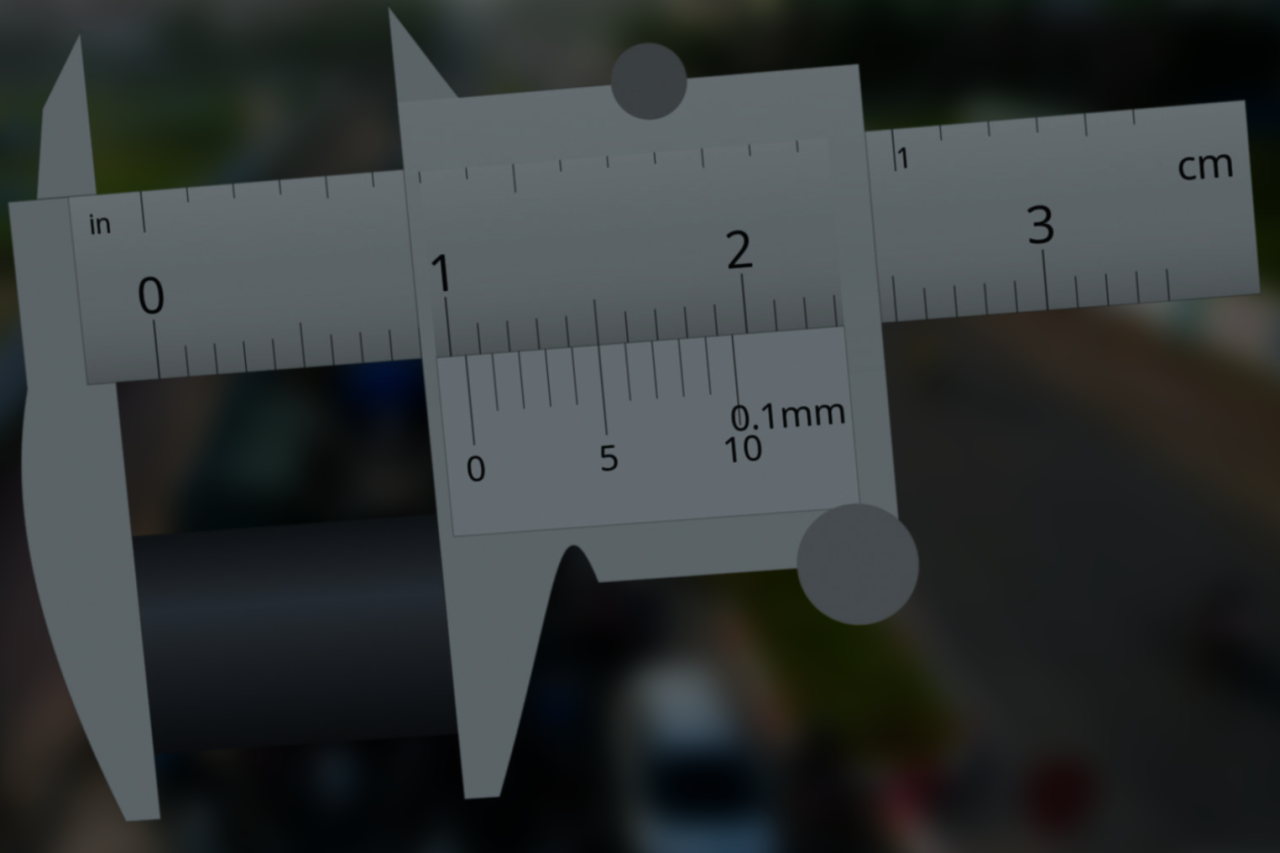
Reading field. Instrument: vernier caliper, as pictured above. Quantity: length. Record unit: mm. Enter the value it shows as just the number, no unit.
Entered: 10.5
